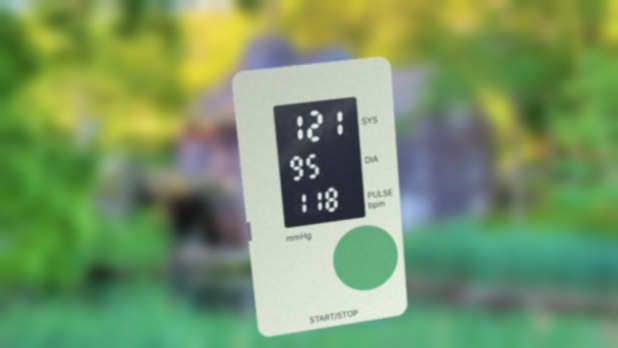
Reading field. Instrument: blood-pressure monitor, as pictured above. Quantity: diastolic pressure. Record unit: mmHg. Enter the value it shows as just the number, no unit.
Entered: 95
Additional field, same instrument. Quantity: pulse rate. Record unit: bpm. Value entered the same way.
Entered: 118
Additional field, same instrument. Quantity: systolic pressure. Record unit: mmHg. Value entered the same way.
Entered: 121
